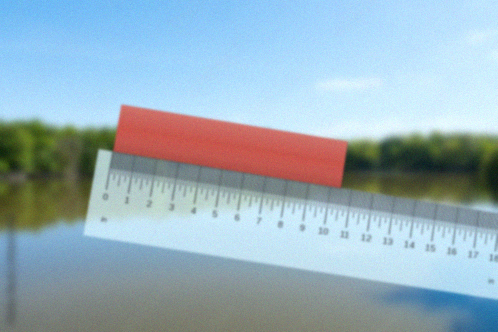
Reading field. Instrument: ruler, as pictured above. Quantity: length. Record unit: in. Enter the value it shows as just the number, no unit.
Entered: 10.5
